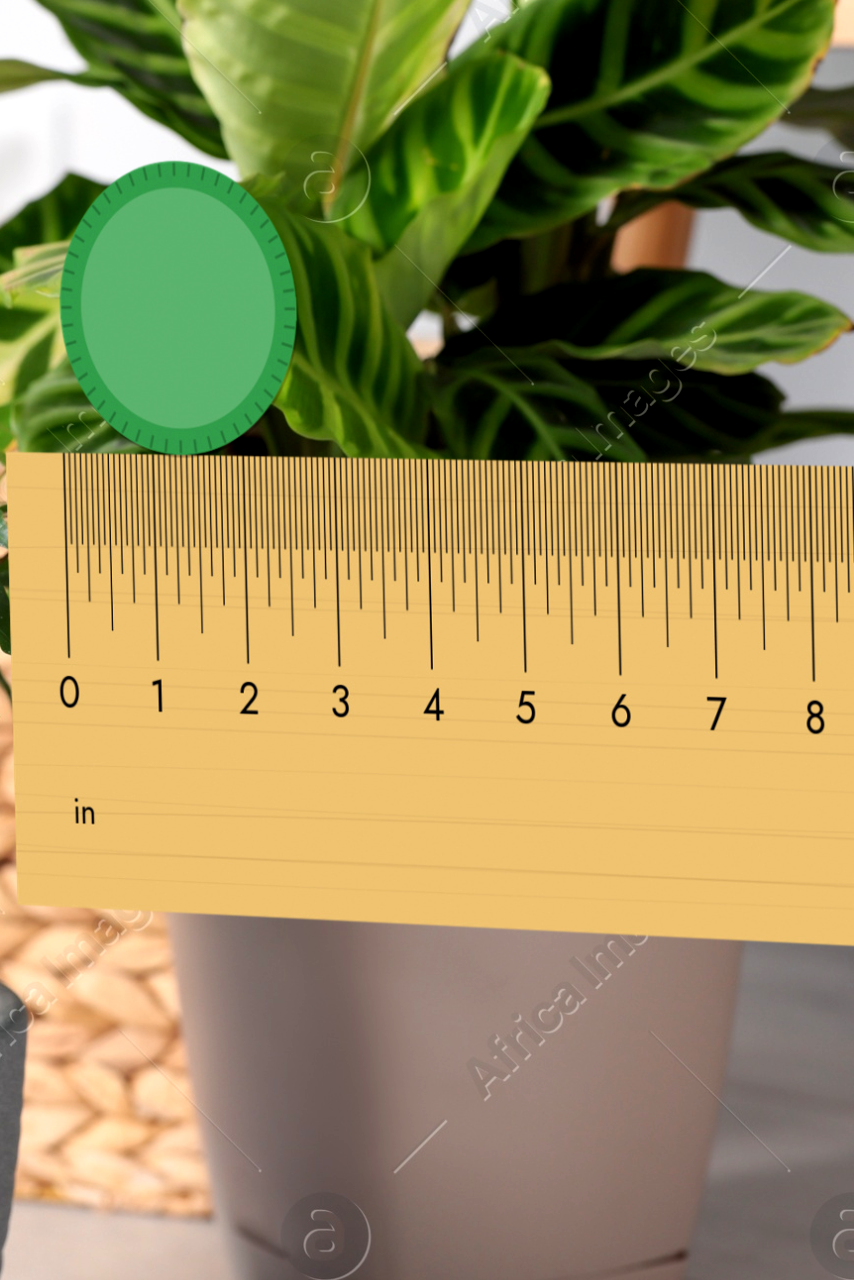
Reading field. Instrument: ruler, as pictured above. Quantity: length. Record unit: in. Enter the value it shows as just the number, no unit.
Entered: 2.625
